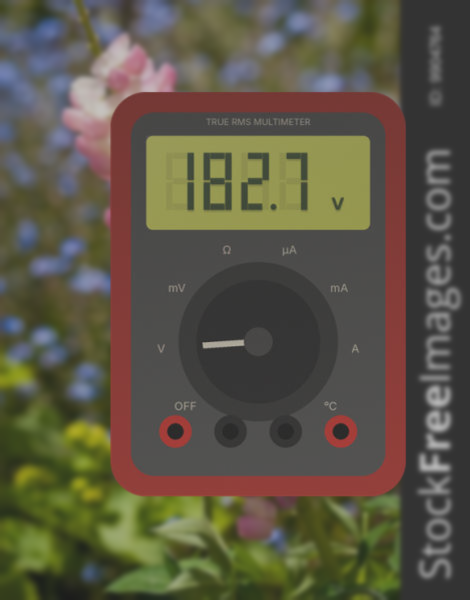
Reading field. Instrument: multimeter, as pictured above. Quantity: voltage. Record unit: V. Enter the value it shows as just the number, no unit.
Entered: 182.7
